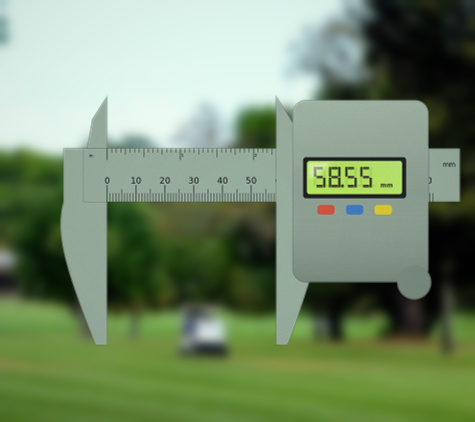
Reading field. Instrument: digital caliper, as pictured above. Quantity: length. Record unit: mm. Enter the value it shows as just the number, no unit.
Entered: 58.55
